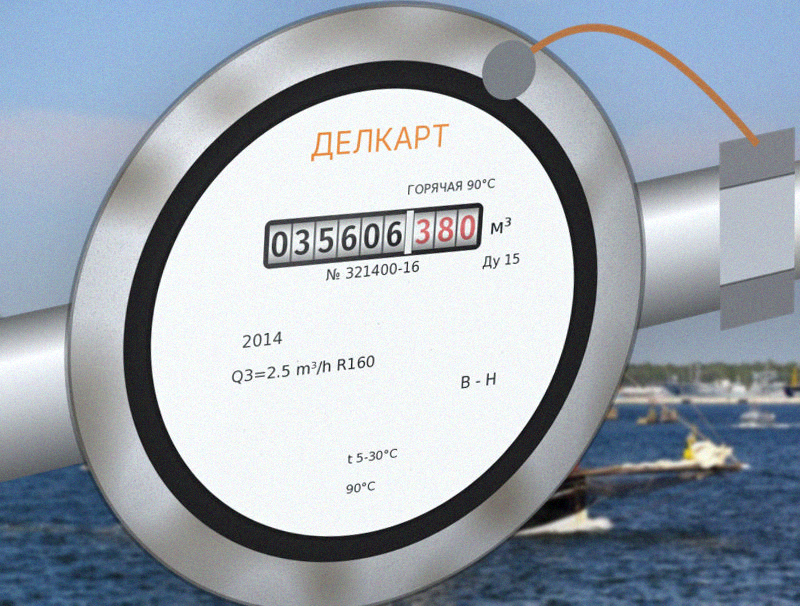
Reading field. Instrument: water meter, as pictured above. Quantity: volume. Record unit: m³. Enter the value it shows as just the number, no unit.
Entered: 35606.380
